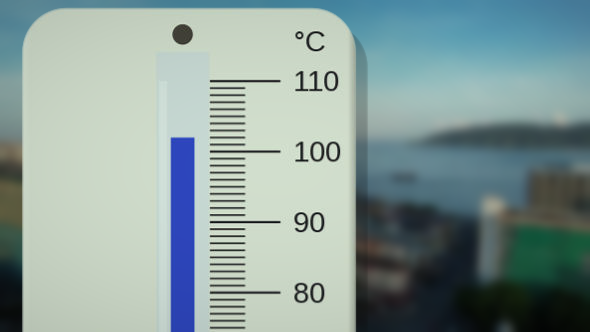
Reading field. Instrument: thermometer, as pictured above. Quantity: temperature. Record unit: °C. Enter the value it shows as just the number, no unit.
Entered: 102
